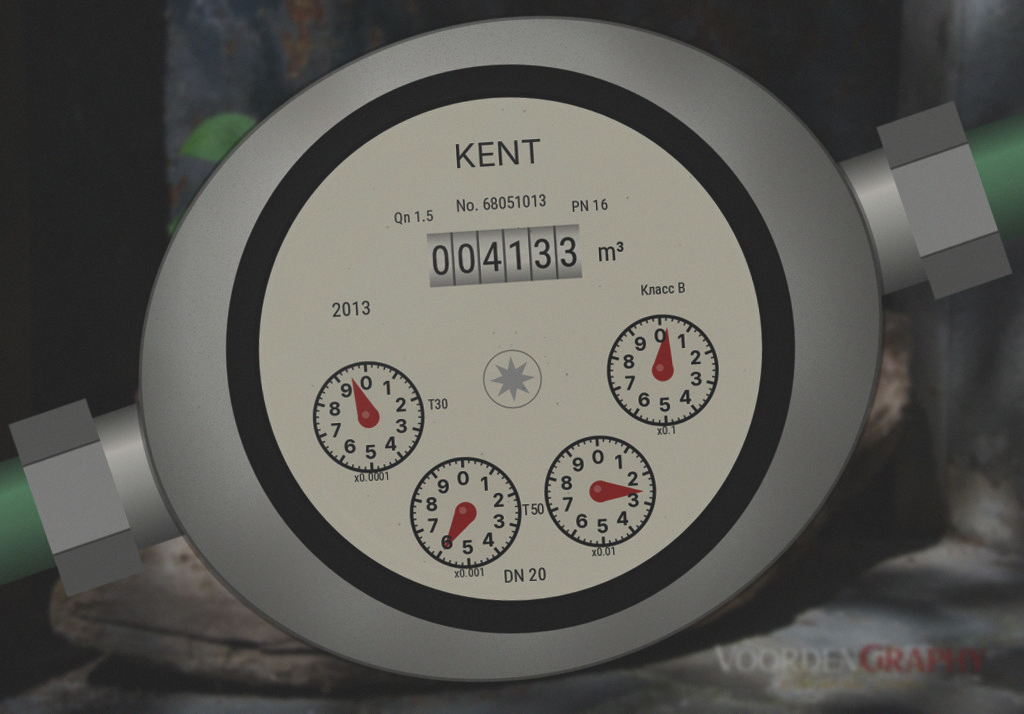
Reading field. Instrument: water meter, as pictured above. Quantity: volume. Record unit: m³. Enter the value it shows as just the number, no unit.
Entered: 4133.0259
